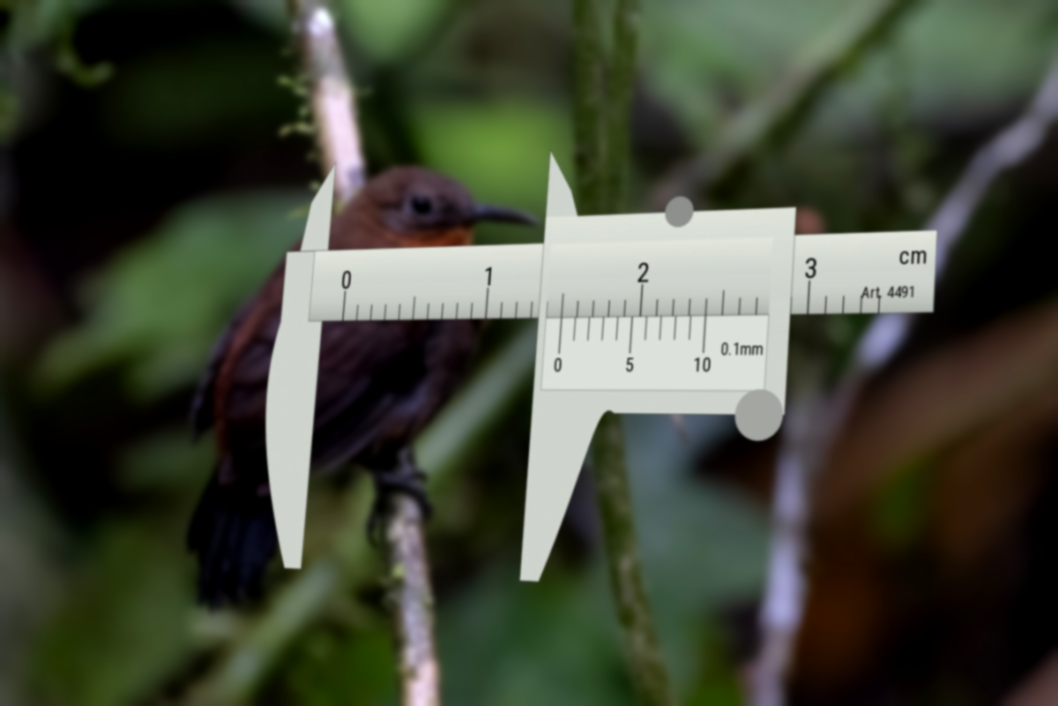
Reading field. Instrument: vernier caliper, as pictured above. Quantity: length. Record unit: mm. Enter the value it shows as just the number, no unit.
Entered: 15.0
